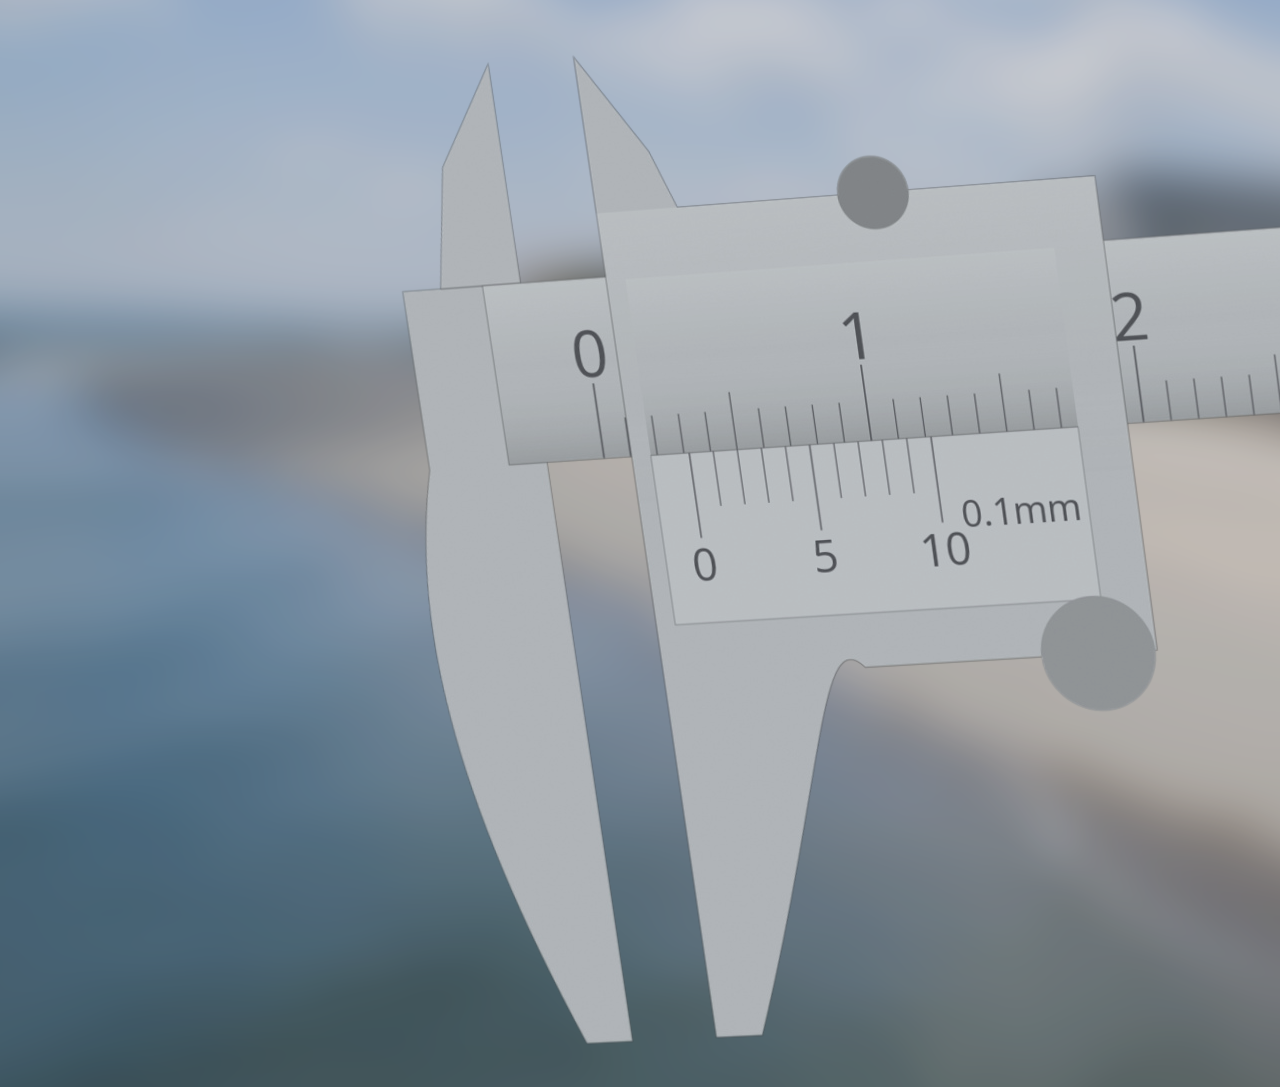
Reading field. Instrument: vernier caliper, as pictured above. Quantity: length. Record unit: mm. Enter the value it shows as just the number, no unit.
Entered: 3.2
